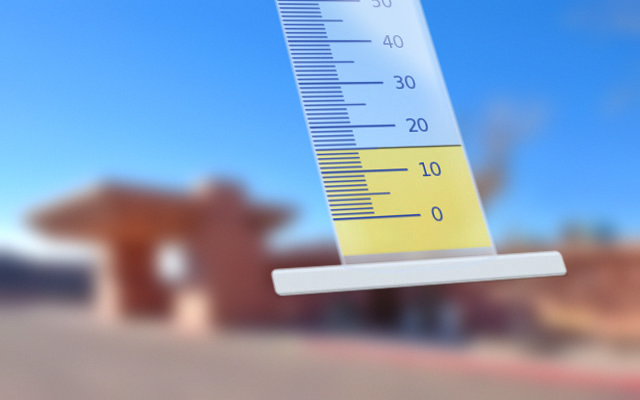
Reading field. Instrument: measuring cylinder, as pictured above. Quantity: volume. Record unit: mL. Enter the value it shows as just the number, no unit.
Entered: 15
